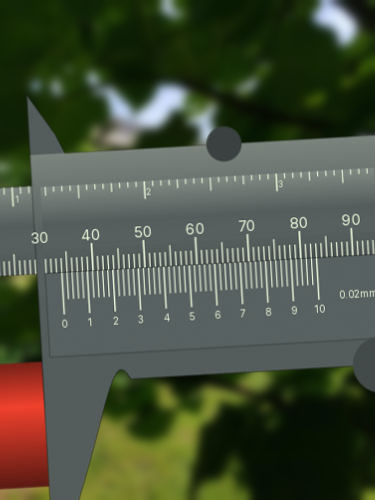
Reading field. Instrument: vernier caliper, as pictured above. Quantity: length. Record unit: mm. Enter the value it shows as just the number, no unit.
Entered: 34.0
